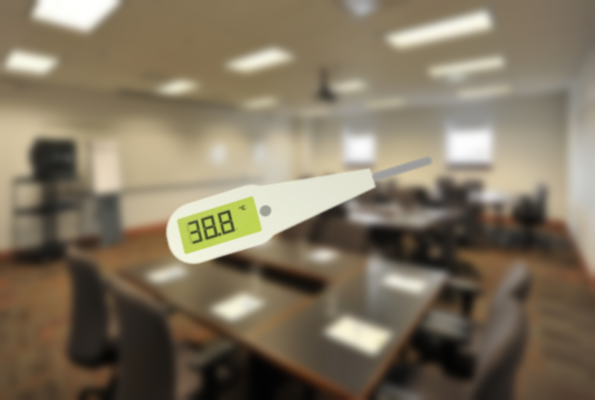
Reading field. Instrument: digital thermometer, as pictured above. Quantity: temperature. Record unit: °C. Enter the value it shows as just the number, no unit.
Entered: 38.8
